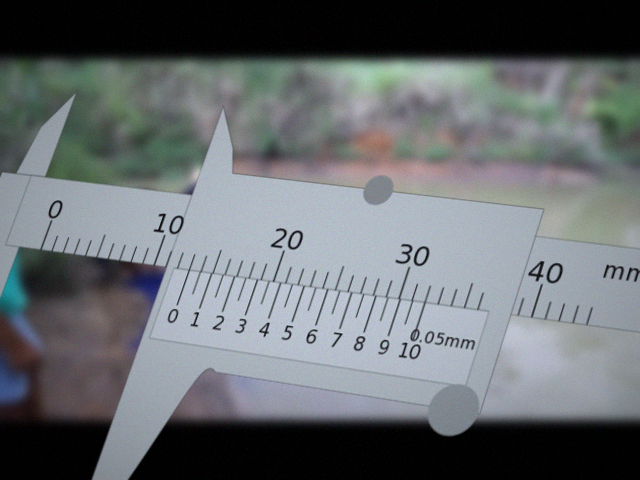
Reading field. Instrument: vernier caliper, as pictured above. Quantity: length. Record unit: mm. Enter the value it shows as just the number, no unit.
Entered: 13.0
